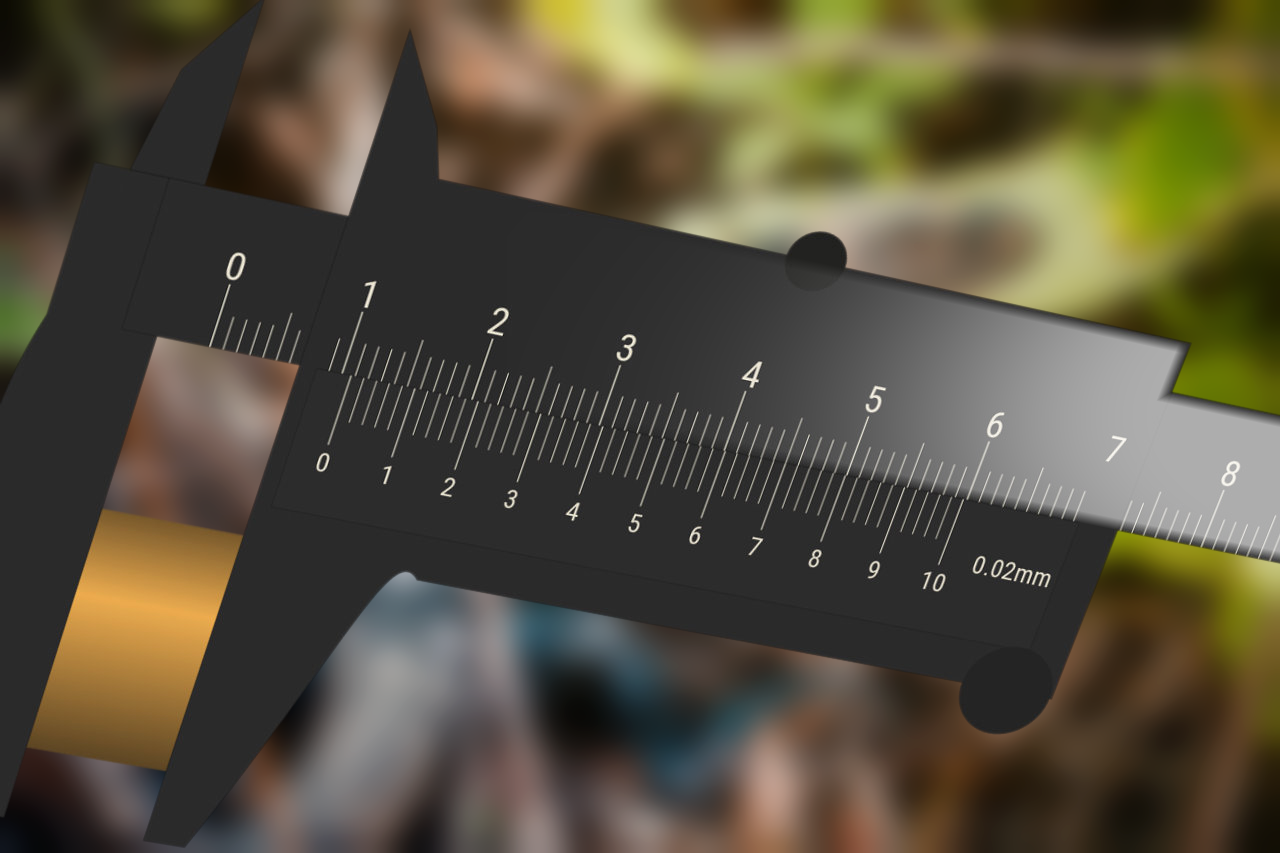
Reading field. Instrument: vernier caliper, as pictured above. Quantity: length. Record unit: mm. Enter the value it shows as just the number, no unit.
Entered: 10.7
